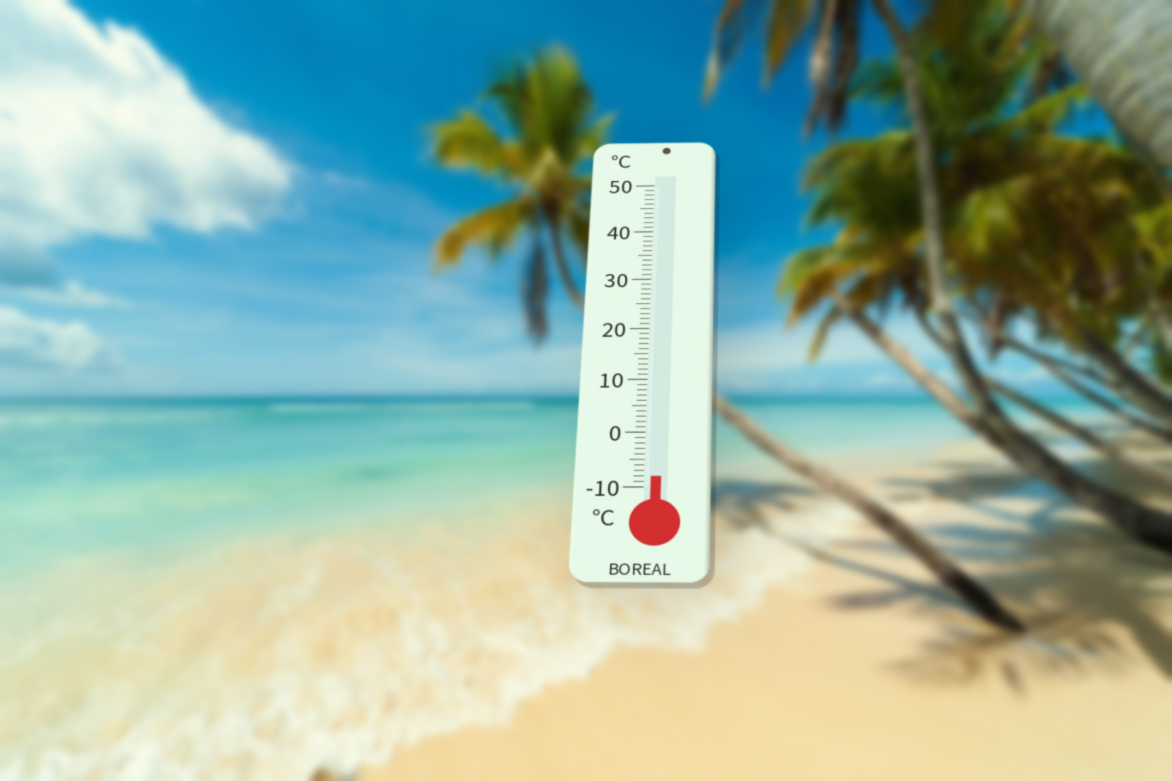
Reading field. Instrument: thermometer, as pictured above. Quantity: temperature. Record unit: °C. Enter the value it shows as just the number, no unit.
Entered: -8
